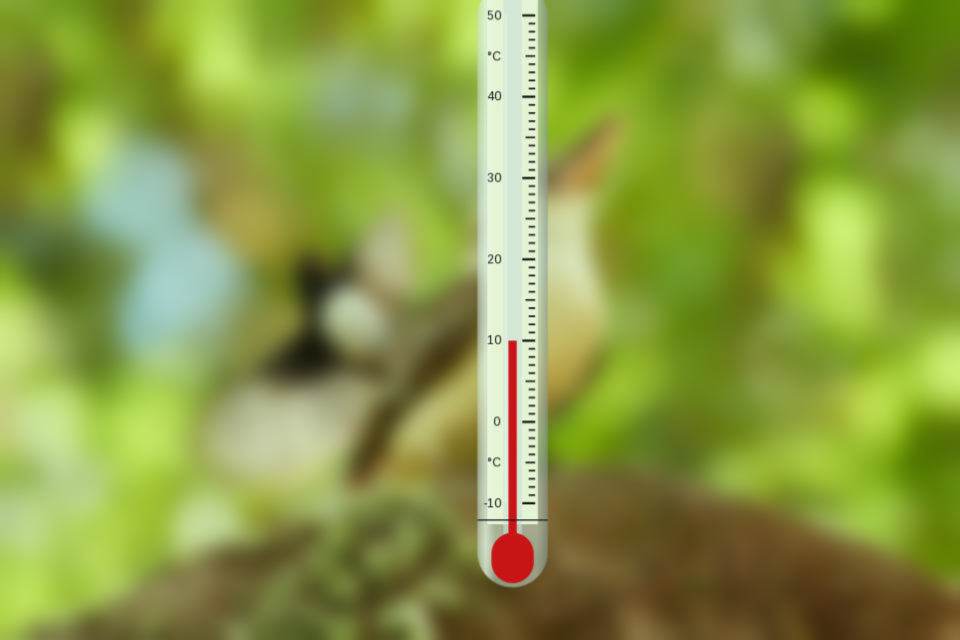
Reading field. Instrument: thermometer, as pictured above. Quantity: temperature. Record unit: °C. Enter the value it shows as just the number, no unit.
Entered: 10
